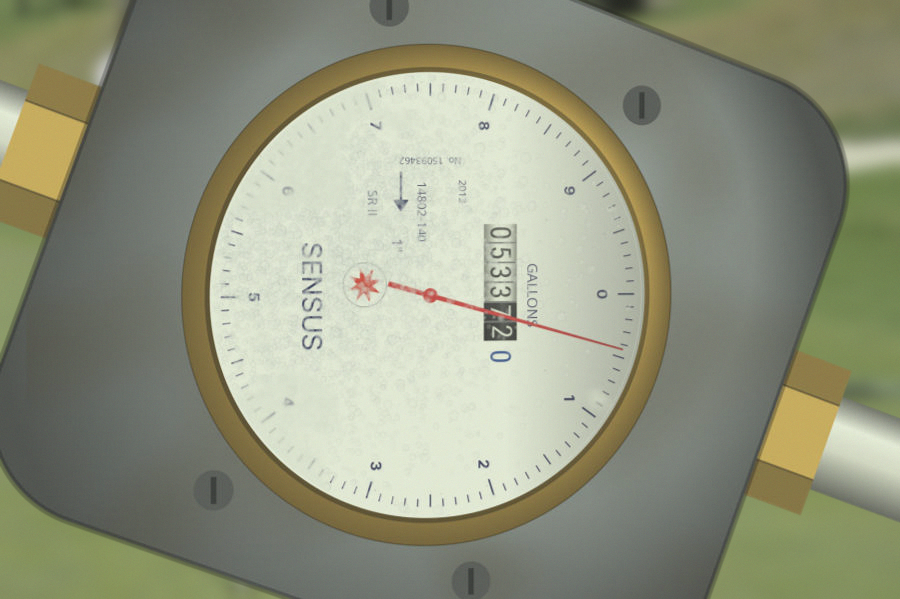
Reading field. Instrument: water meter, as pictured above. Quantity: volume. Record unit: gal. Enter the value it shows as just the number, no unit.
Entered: 533720.4
